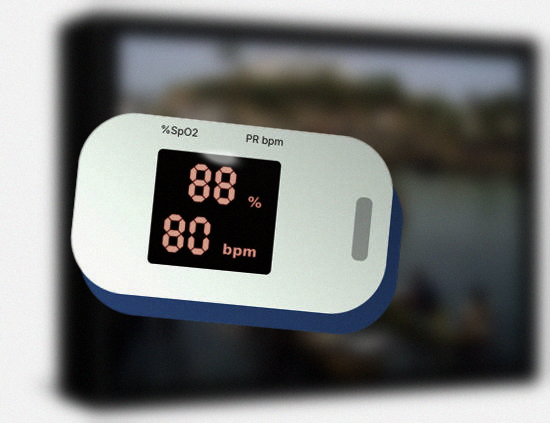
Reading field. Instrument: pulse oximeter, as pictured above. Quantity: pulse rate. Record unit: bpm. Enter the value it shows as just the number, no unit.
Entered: 80
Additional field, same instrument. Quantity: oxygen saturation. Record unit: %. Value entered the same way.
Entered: 88
